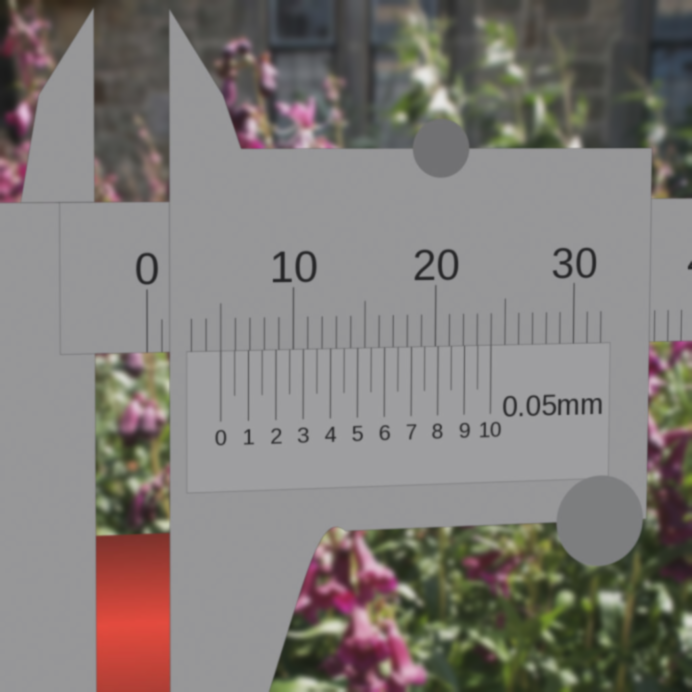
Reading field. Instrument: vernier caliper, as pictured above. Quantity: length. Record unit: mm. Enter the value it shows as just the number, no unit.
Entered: 5.0
